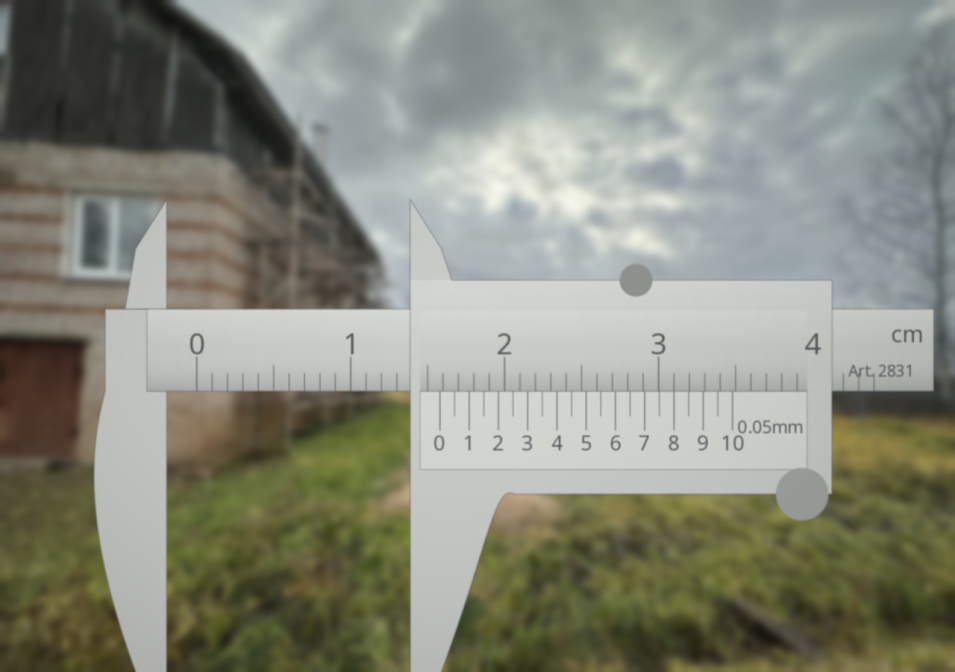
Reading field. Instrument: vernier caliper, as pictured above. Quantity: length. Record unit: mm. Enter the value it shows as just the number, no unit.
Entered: 15.8
